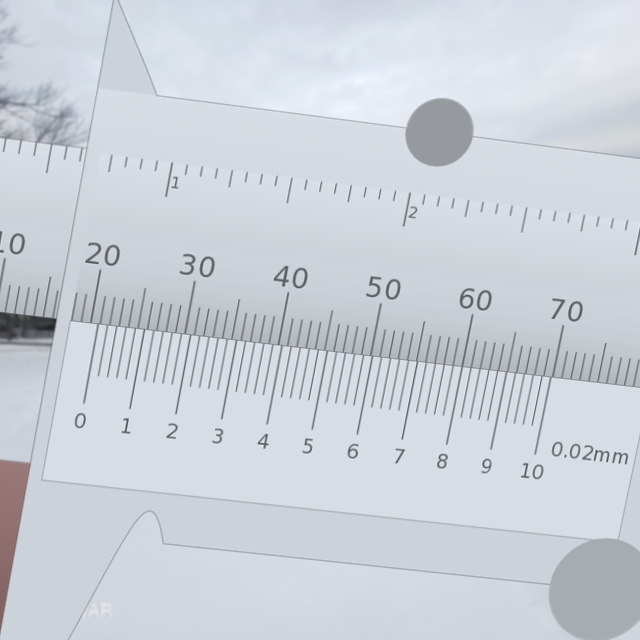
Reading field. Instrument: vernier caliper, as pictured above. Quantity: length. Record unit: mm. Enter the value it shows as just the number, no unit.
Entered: 20.8
